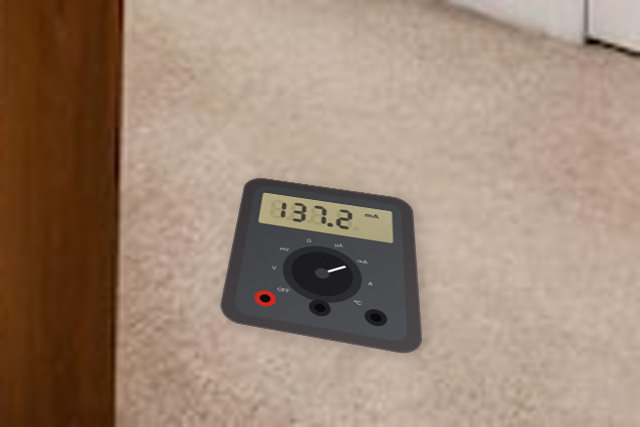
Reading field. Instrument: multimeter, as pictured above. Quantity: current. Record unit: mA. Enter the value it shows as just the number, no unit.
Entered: 137.2
